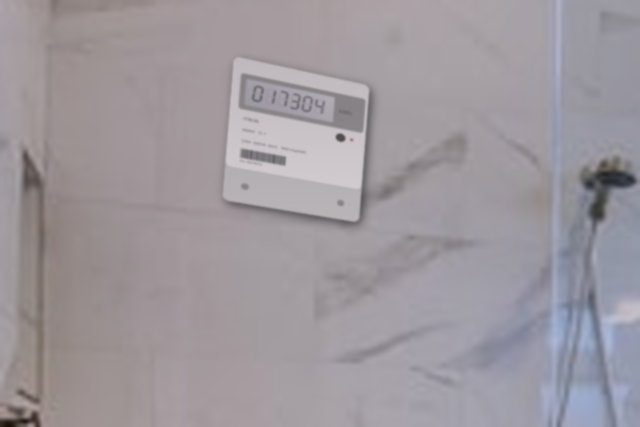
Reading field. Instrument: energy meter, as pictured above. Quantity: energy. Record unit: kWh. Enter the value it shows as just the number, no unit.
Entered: 17304
